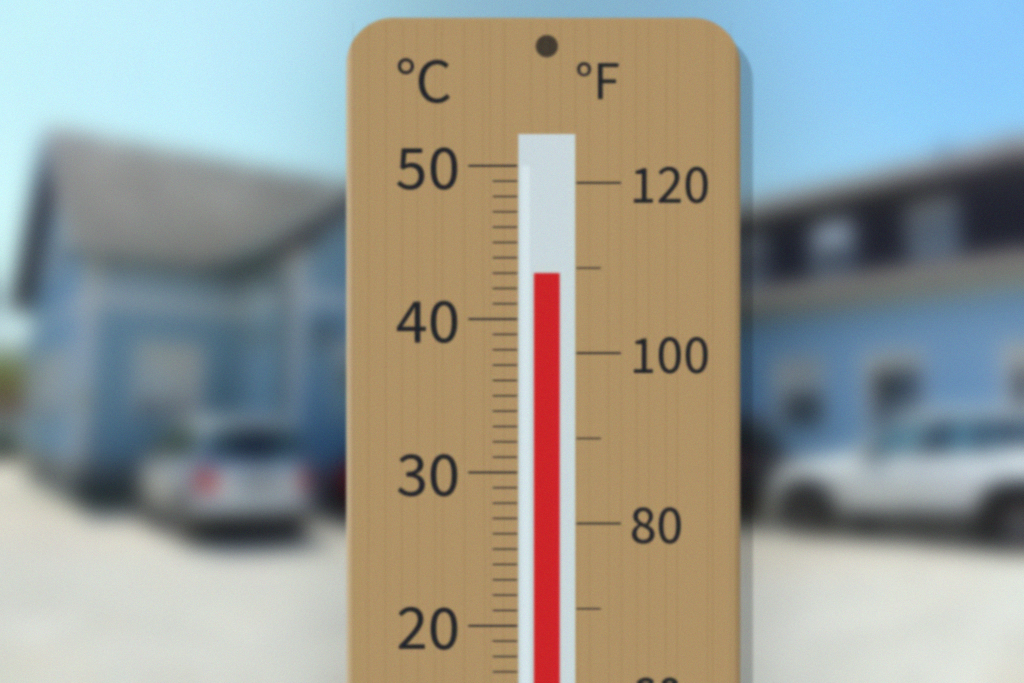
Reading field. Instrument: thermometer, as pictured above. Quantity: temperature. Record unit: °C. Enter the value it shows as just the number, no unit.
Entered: 43
